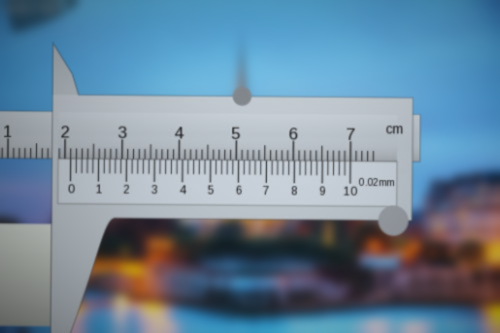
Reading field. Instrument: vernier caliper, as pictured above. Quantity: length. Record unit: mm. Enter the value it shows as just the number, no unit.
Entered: 21.0
